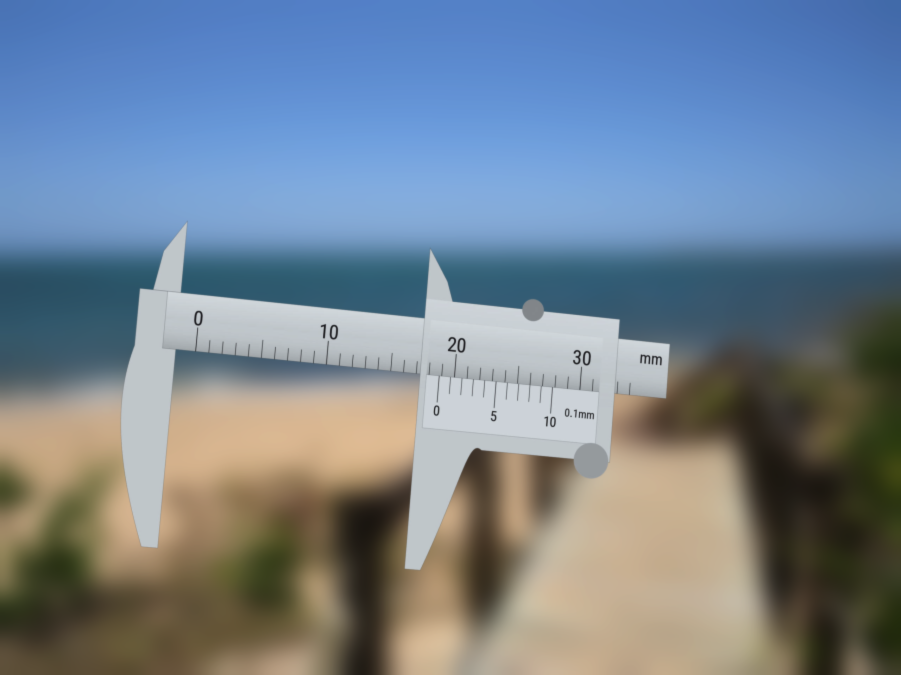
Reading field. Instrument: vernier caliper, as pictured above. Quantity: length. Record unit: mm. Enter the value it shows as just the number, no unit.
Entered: 18.8
